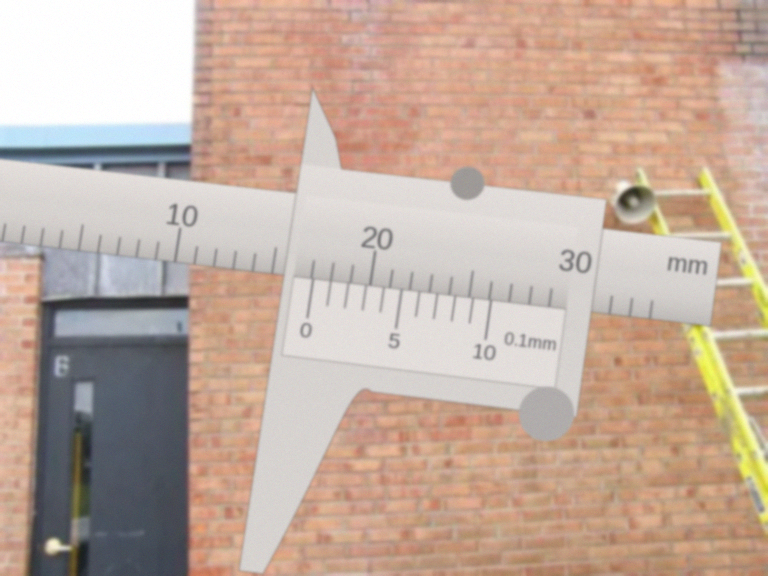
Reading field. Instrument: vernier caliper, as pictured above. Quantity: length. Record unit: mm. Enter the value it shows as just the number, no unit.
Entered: 17.1
